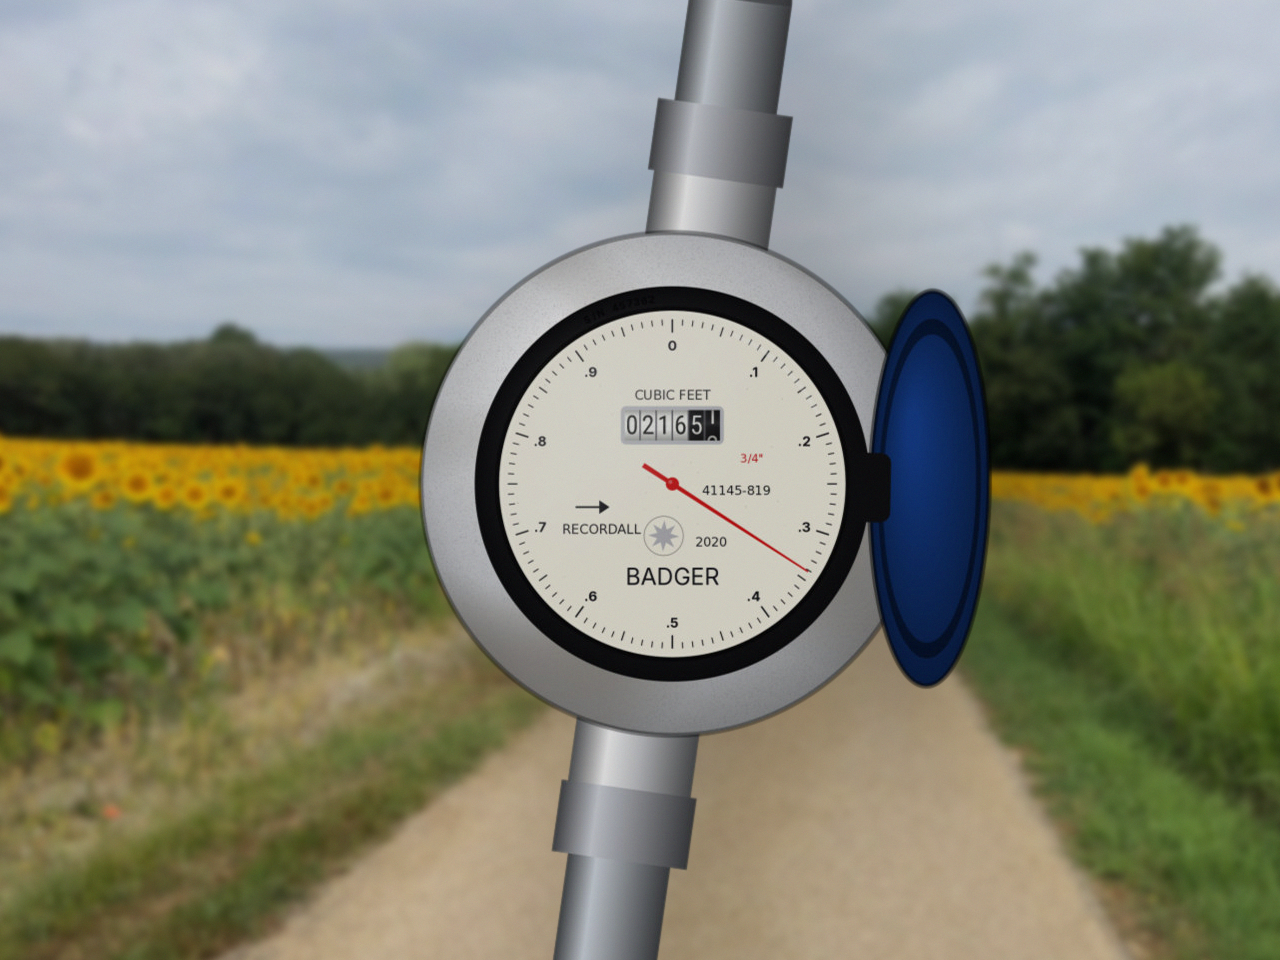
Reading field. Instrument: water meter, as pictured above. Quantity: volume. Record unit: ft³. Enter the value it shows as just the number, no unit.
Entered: 21651.34
